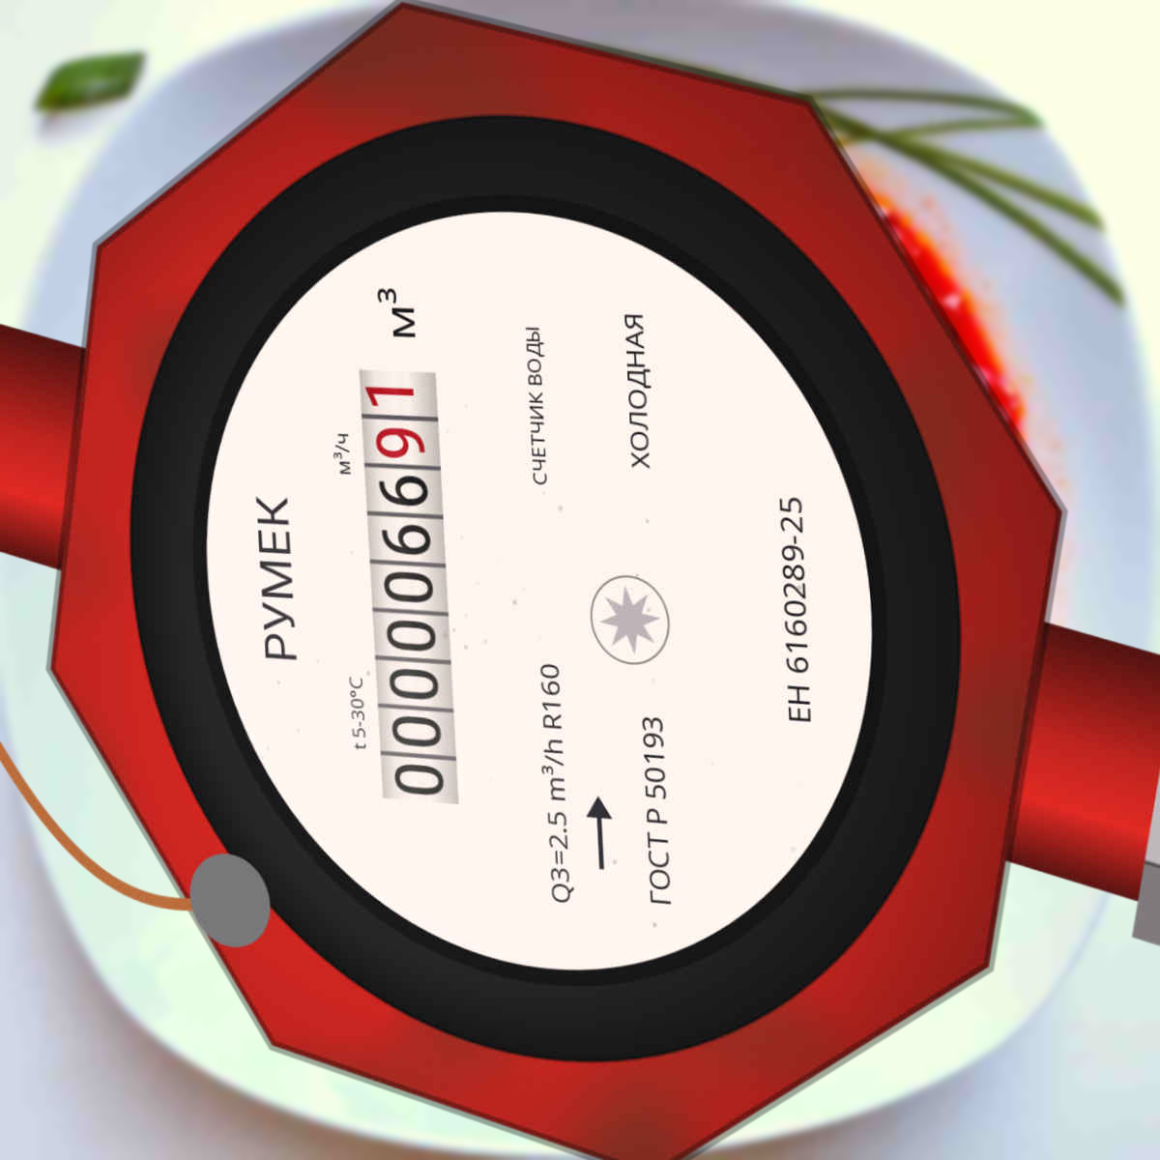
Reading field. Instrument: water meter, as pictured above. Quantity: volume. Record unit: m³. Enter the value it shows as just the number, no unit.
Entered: 66.91
